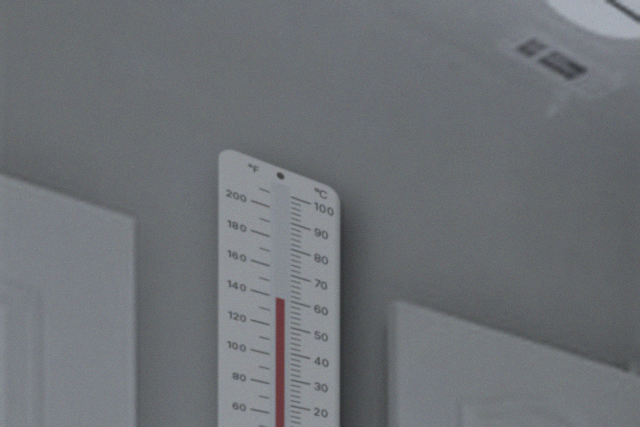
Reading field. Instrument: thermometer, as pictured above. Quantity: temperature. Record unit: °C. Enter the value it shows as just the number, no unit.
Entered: 60
